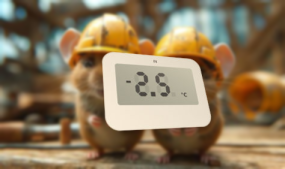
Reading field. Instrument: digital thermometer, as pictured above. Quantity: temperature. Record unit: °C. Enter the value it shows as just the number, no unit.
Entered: -2.5
